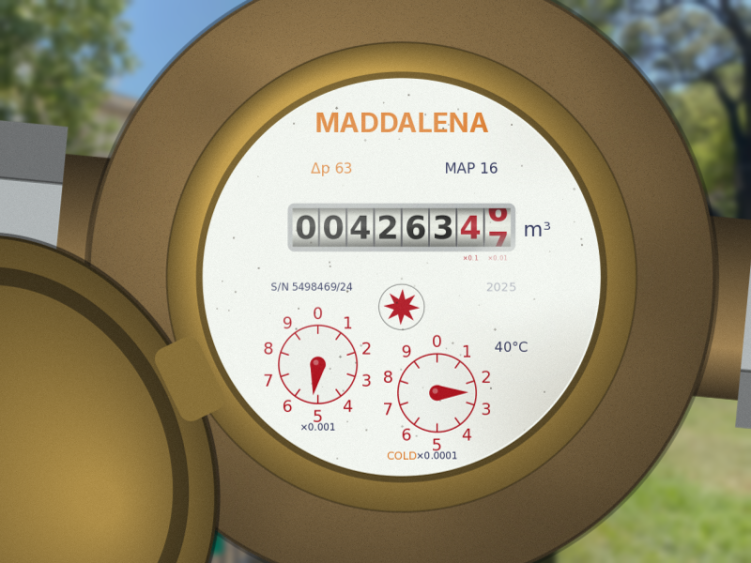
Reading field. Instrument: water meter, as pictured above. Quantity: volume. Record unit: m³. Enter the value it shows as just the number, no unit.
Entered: 4263.4652
